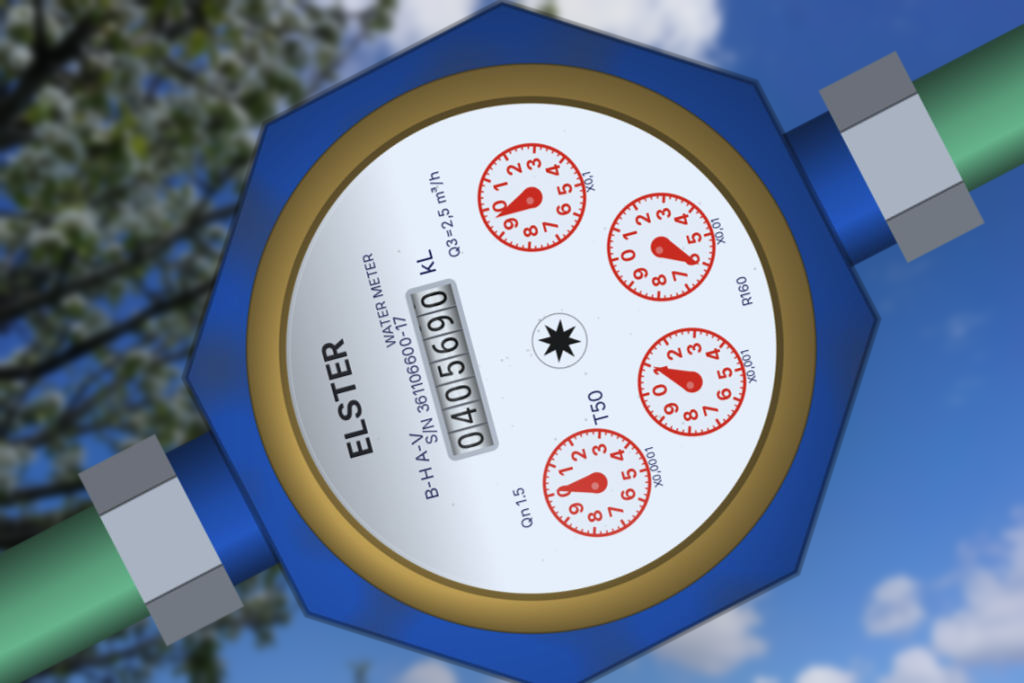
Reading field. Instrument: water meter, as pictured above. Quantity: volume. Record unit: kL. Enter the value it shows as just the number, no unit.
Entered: 405689.9610
